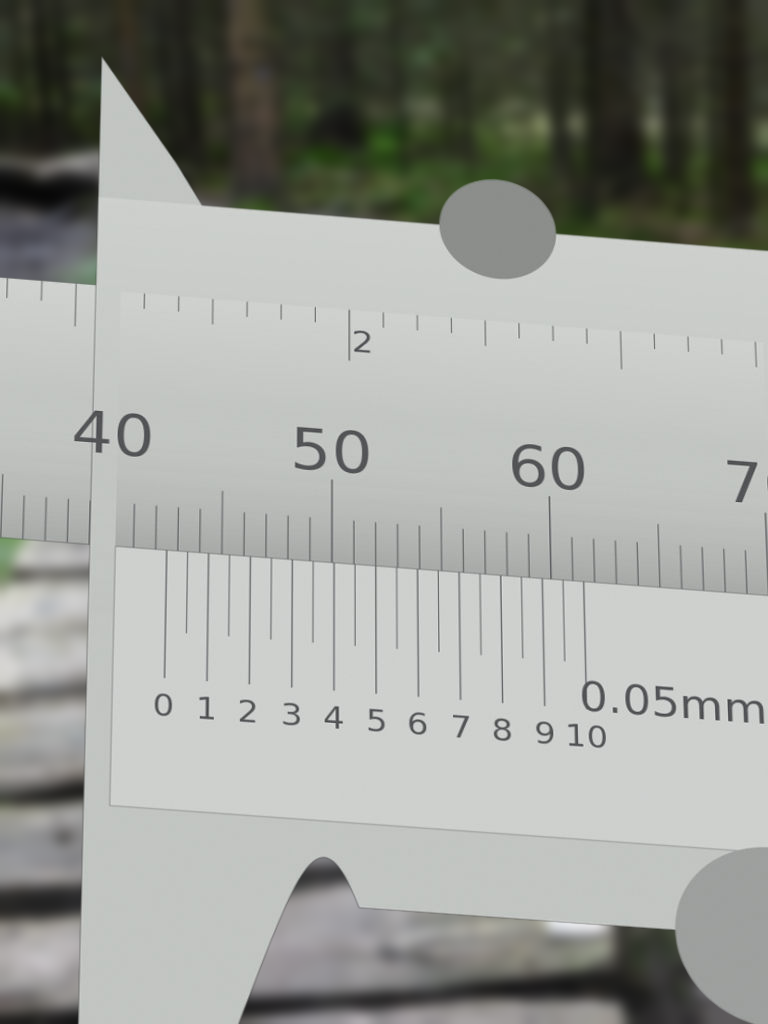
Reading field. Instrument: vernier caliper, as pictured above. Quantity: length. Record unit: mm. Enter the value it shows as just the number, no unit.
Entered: 42.5
